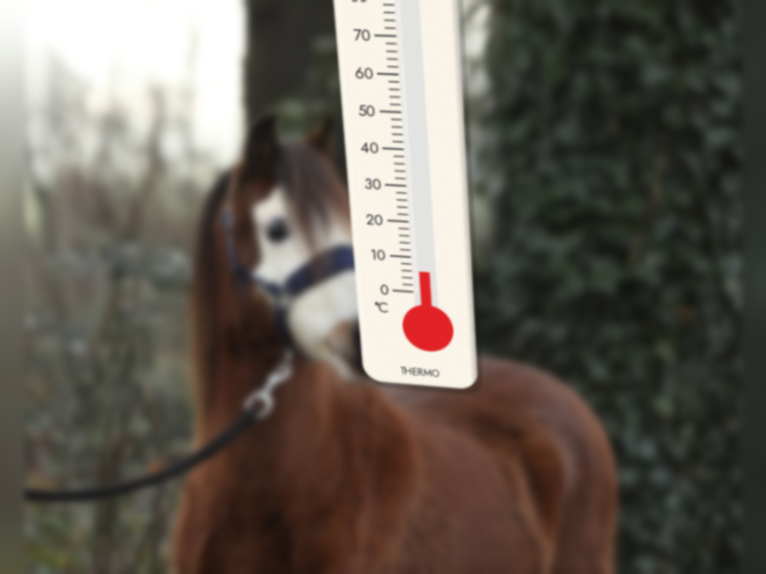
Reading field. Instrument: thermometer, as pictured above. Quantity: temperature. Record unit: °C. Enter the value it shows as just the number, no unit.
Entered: 6
